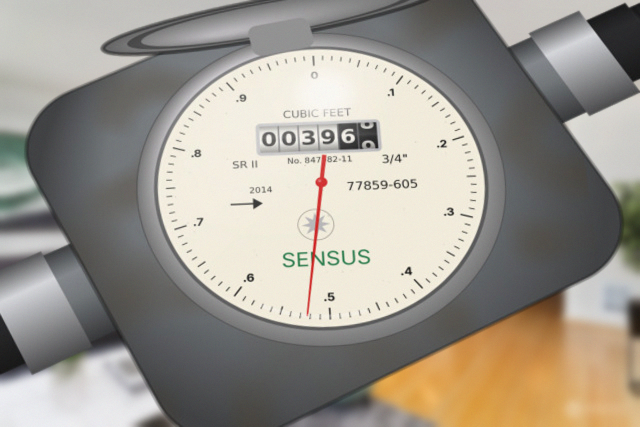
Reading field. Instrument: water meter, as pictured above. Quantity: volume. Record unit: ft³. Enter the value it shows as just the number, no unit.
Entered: 3968.52
